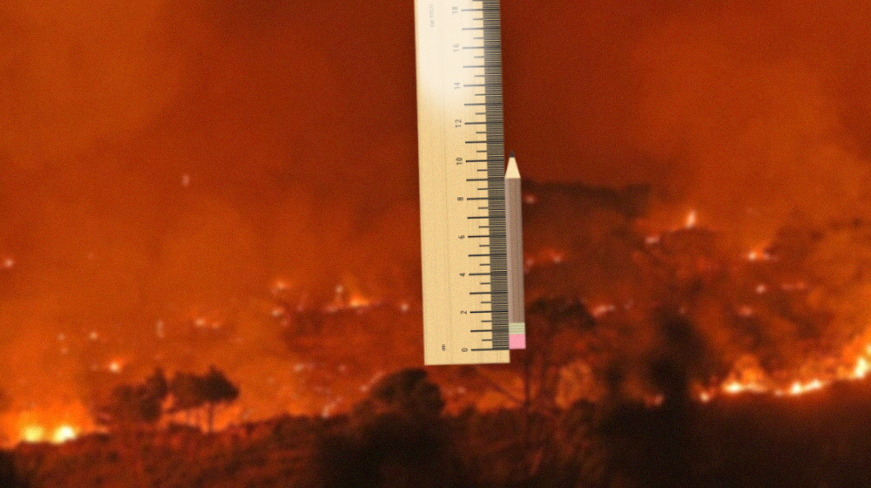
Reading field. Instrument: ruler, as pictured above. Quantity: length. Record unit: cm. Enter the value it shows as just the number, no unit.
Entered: 10.5
